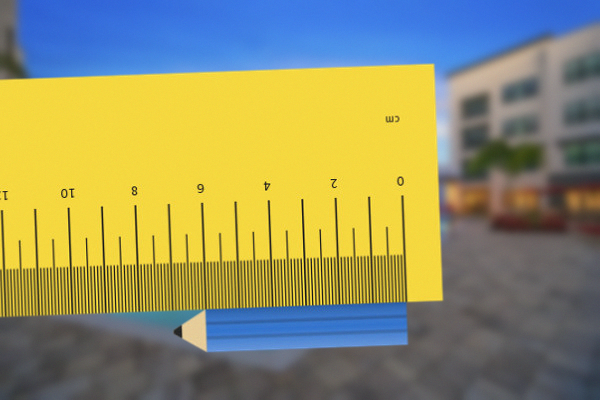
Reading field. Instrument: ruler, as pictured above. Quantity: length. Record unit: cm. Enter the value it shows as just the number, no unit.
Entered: 7
